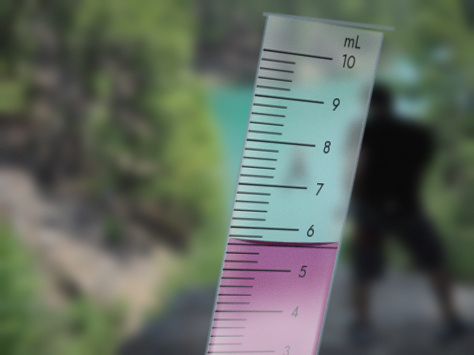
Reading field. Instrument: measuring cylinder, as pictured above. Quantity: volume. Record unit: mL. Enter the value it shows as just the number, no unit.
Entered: 5.6
